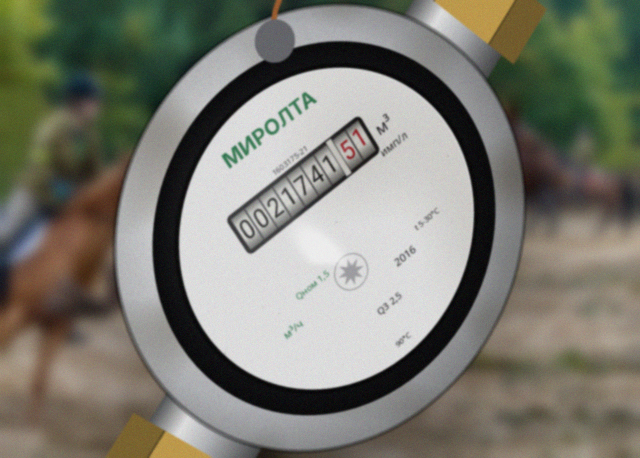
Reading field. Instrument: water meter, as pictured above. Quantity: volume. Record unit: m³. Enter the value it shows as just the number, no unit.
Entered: 21741.51
